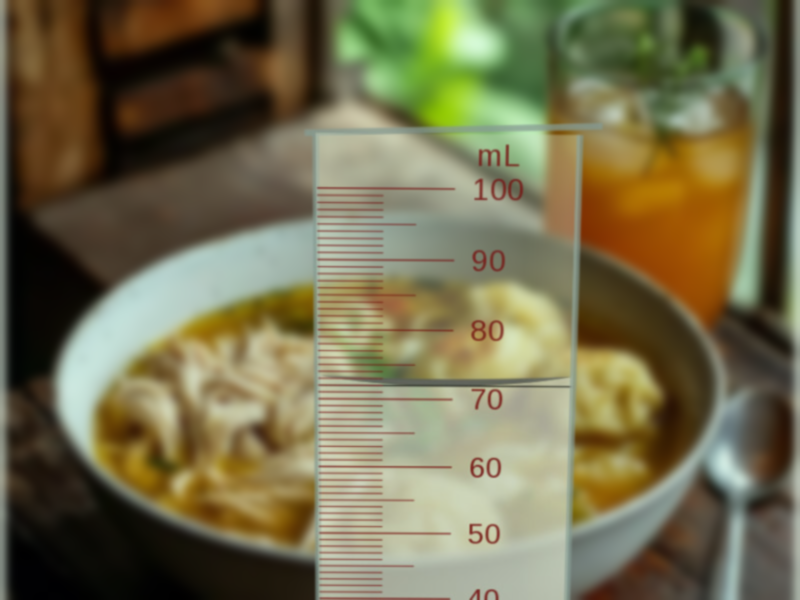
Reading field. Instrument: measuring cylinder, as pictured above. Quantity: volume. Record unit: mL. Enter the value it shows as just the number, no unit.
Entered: 72
